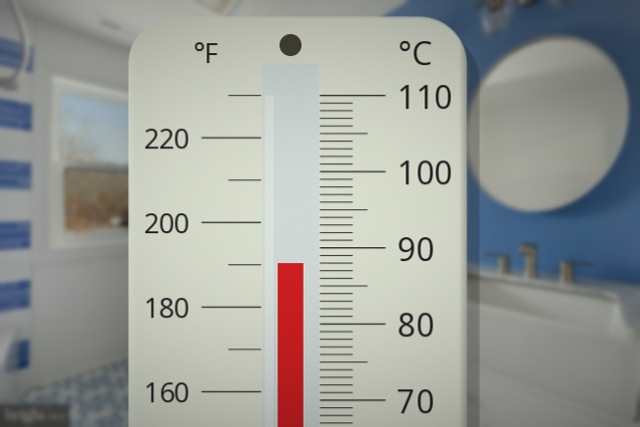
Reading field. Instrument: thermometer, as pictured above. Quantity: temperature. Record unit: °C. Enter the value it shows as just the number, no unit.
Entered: 88
